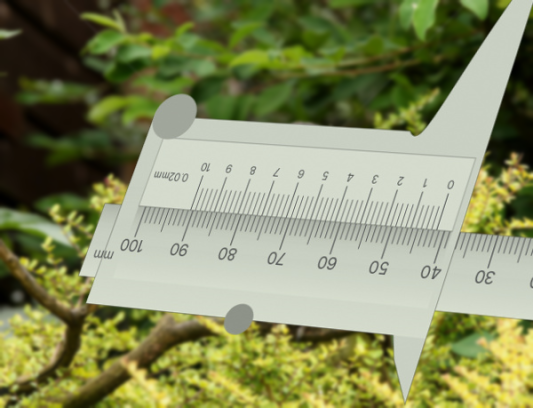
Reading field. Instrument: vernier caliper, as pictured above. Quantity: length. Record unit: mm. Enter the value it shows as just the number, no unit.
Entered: 41.5
